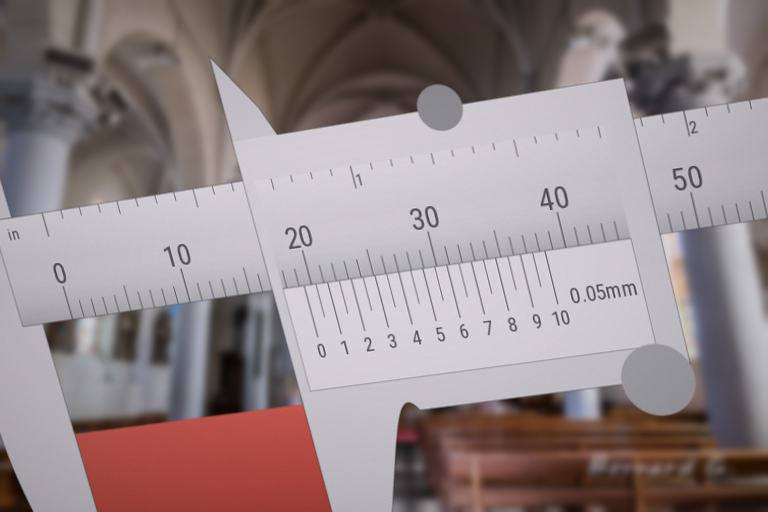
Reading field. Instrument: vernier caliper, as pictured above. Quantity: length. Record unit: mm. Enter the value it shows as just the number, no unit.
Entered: 19.4
